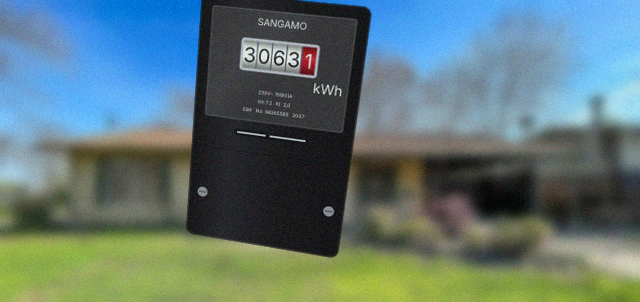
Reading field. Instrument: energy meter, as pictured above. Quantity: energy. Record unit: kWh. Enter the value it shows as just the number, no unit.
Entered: 3063.1
